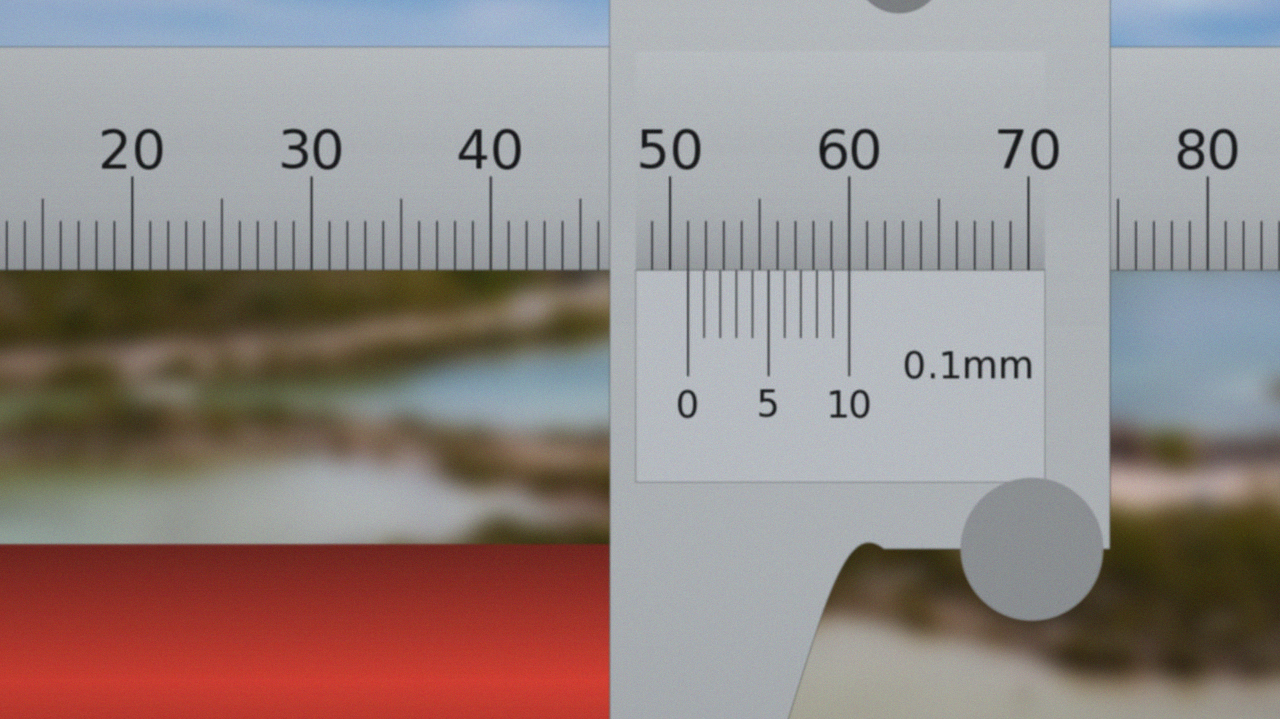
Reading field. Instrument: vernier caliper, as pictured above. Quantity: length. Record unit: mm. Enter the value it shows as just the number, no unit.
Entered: 51.0
